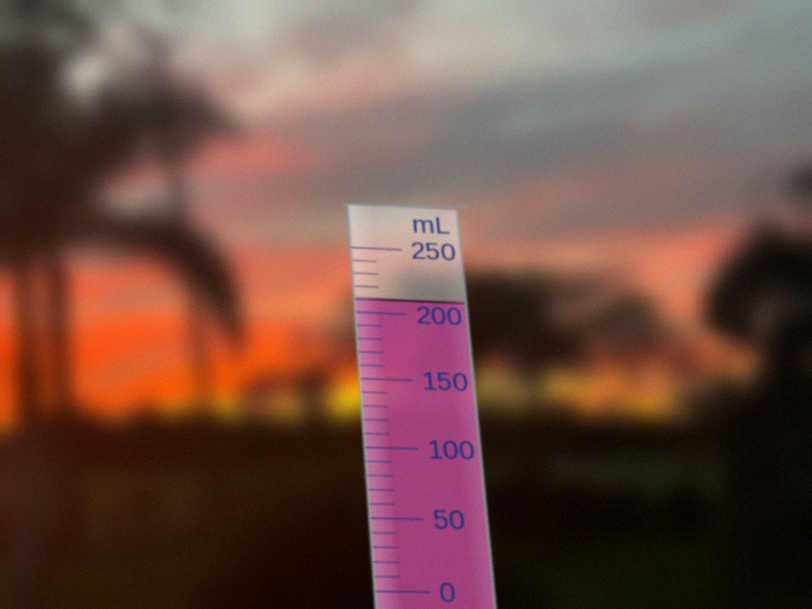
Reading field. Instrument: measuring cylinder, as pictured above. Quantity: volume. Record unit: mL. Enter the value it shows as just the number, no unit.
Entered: 210
